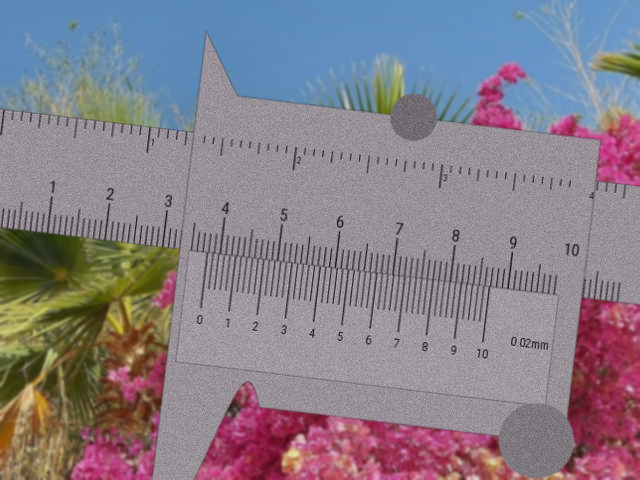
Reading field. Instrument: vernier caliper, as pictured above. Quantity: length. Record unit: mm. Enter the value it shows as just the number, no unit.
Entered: 37.8
